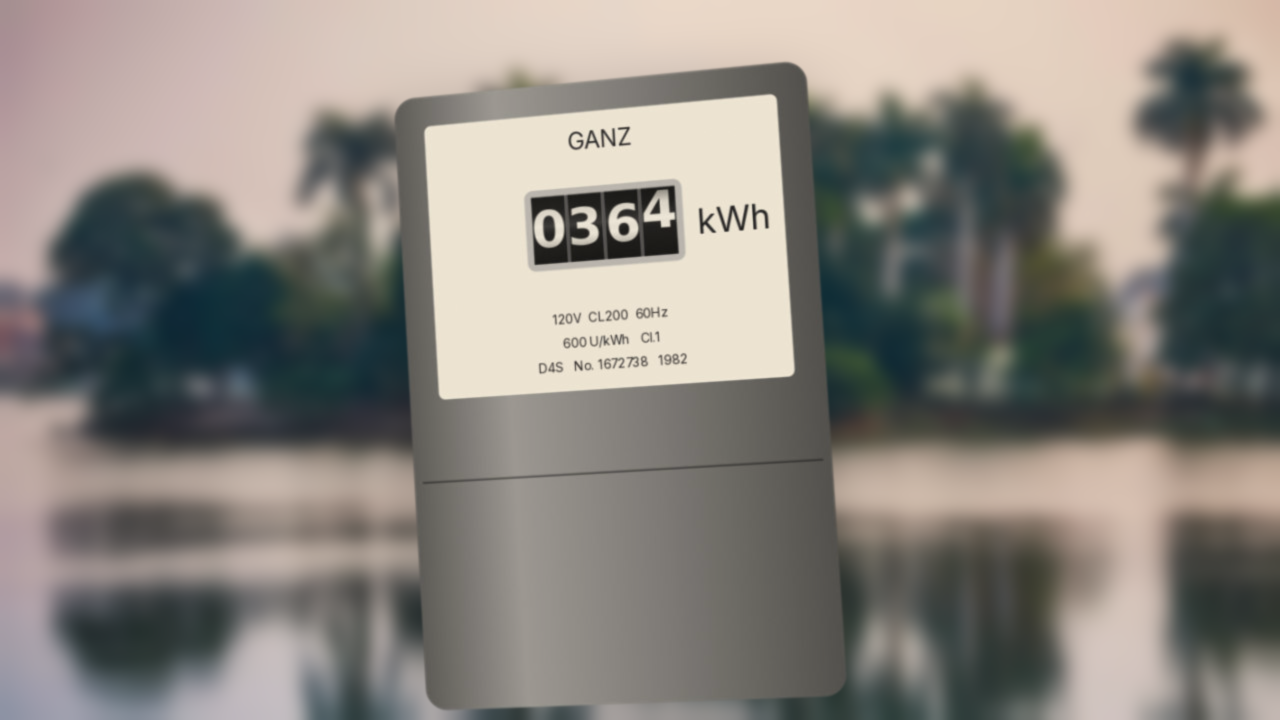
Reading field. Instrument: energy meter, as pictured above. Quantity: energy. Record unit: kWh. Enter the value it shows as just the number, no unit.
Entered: 364
